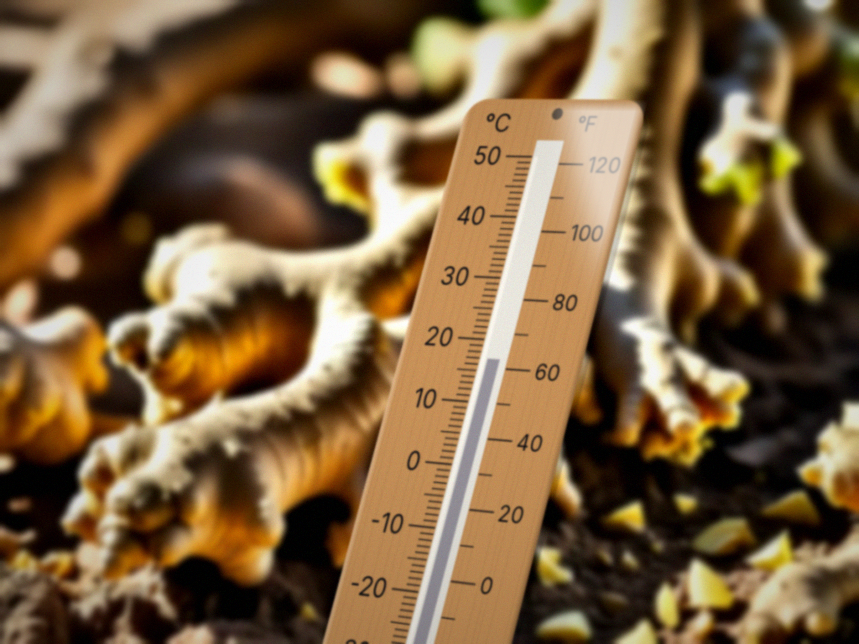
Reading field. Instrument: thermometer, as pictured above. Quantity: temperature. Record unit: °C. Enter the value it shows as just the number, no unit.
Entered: 17
